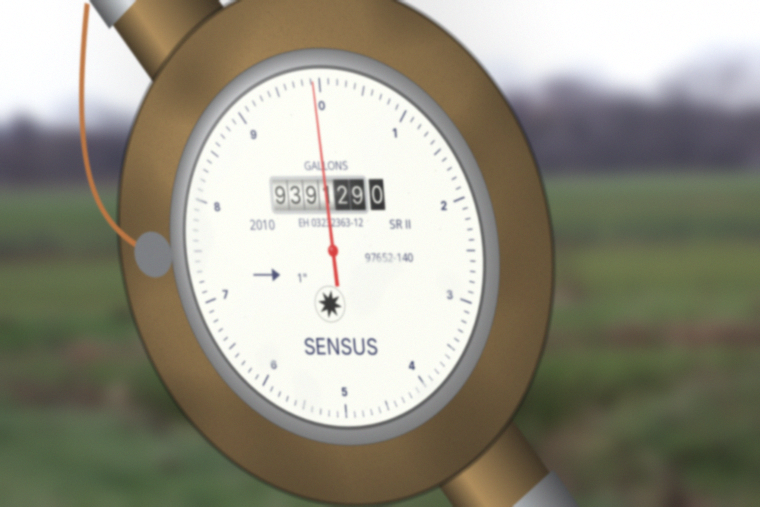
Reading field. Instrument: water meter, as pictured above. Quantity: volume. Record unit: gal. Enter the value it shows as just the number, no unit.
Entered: 9391289.9
